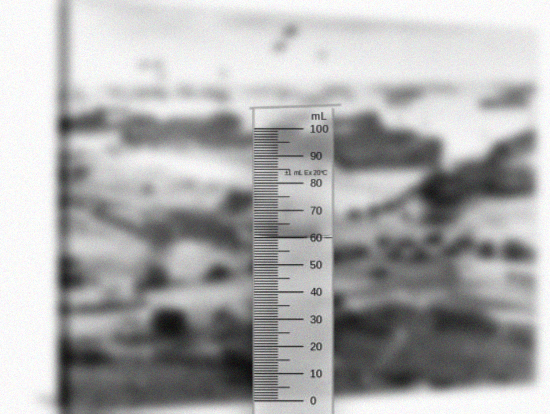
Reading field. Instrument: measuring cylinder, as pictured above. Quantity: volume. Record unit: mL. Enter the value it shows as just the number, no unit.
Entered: 60
